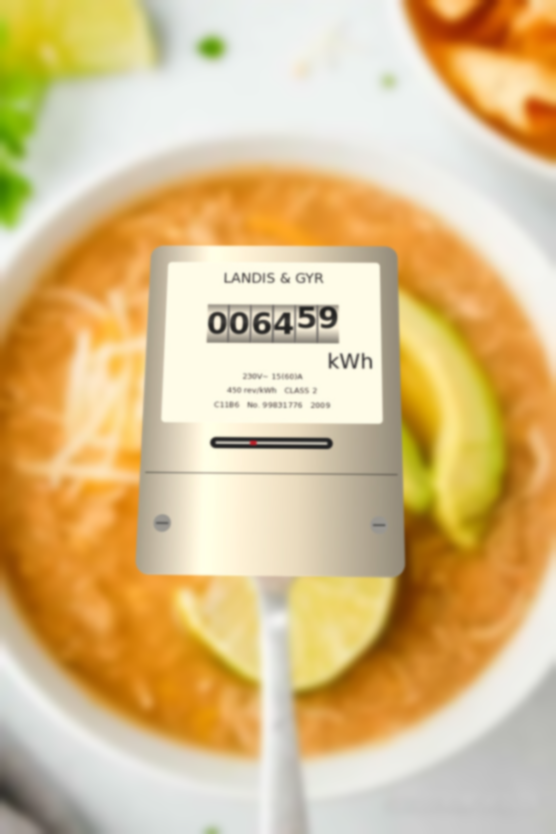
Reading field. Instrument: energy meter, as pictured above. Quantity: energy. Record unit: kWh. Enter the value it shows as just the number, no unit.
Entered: 6459
